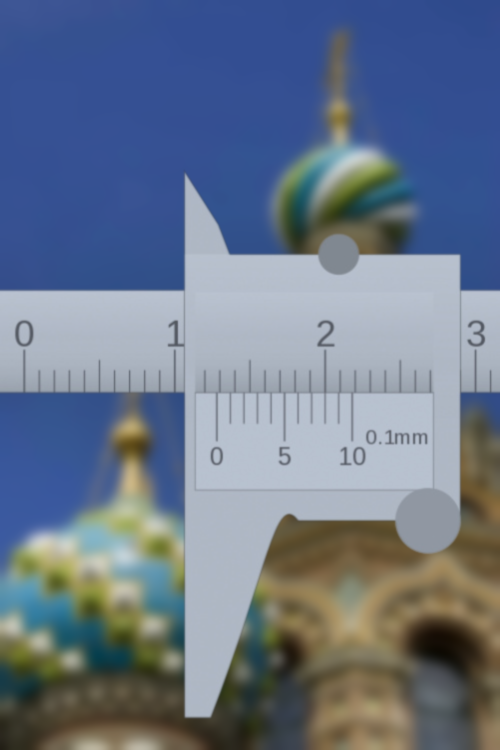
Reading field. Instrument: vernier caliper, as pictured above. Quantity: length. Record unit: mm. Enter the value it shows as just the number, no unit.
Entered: 12.8
